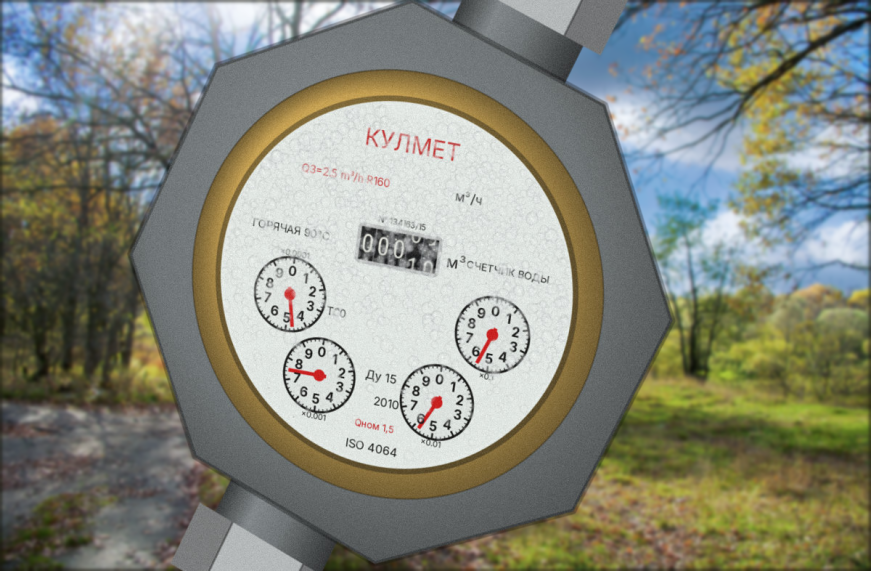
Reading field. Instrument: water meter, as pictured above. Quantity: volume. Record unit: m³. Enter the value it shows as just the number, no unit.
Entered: 9.5574
